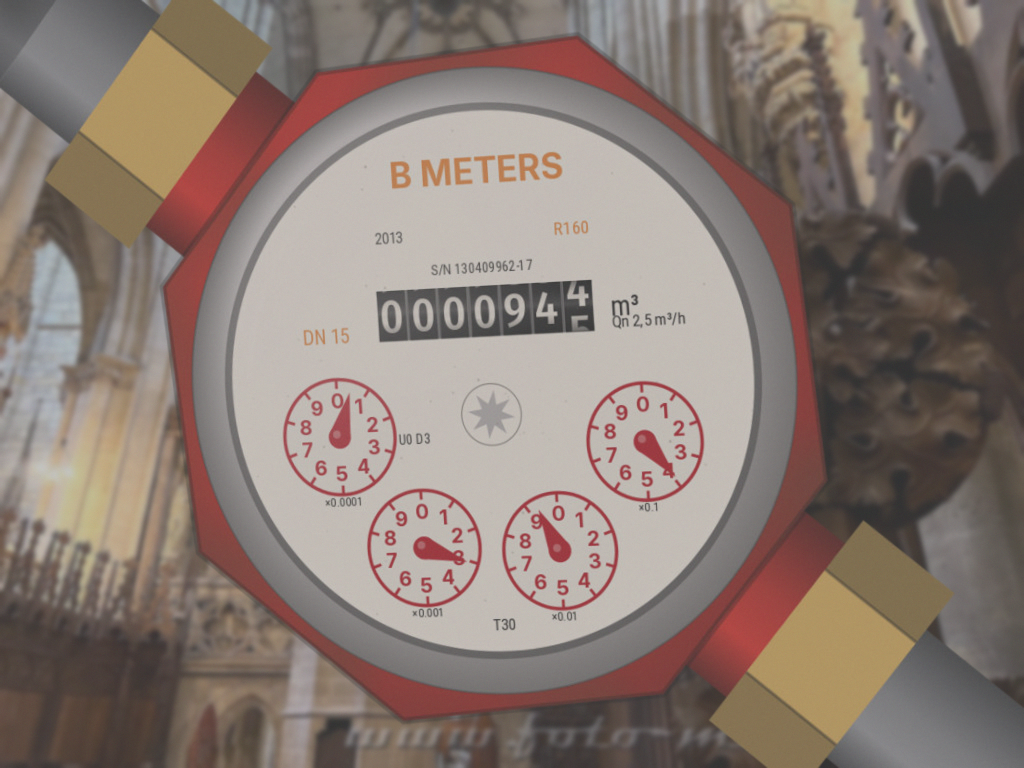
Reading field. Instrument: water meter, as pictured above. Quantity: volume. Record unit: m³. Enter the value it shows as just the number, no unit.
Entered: 944.3930
